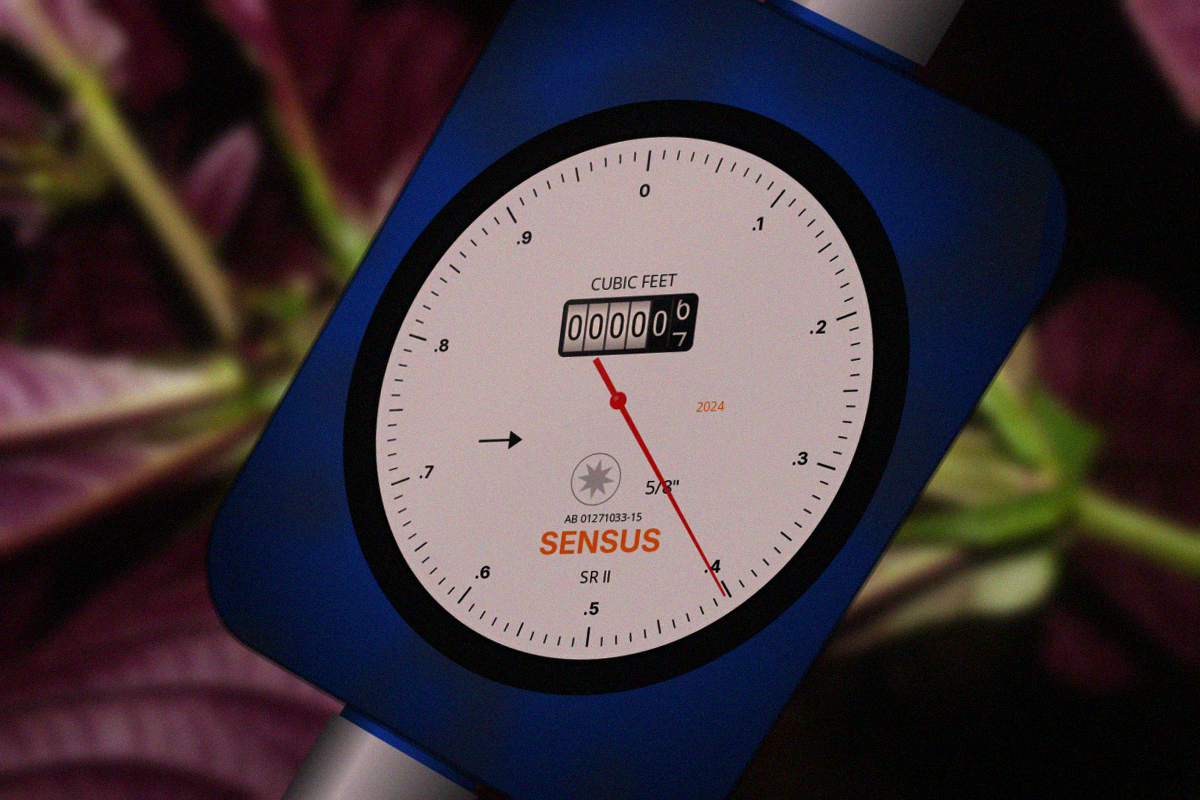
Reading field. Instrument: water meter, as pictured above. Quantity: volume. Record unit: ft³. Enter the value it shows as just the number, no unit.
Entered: 6.40
